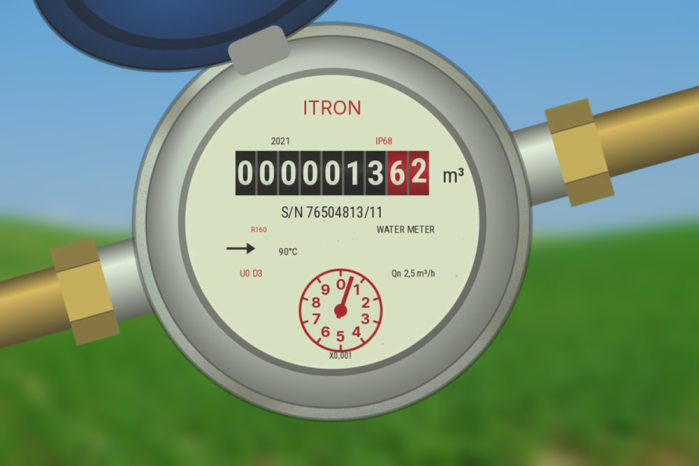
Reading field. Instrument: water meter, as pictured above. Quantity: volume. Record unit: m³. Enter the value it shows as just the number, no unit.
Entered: 13.620
